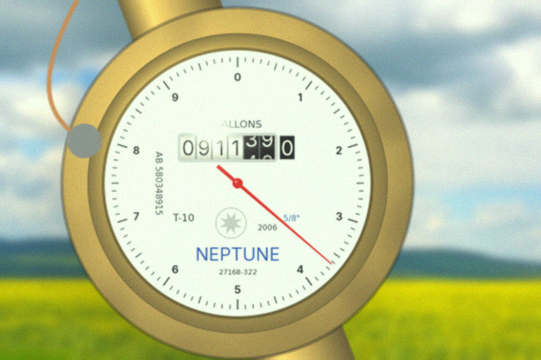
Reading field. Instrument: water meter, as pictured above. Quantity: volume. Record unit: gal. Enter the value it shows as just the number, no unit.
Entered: 911393.6
